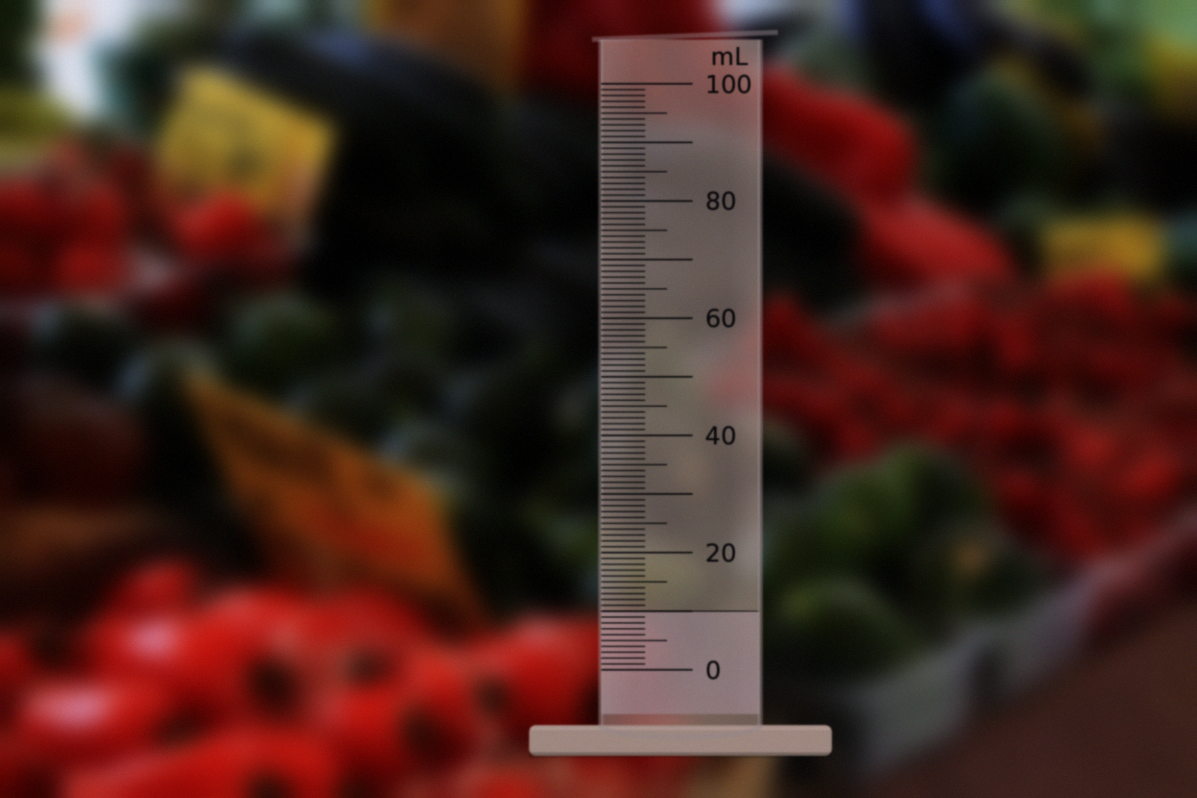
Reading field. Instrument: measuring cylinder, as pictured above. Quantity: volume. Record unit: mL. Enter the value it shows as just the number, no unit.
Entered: 10
